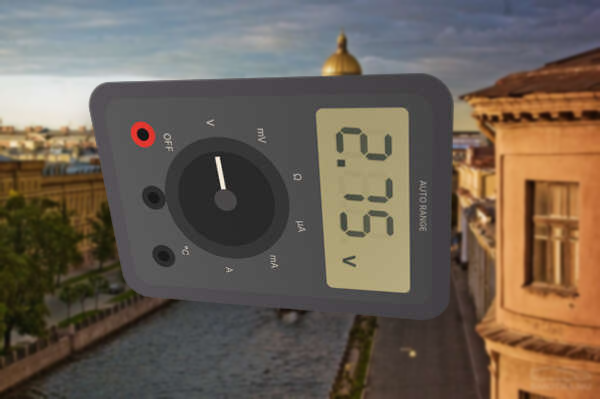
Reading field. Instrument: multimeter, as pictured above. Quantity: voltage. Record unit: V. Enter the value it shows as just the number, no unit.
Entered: 2.75
